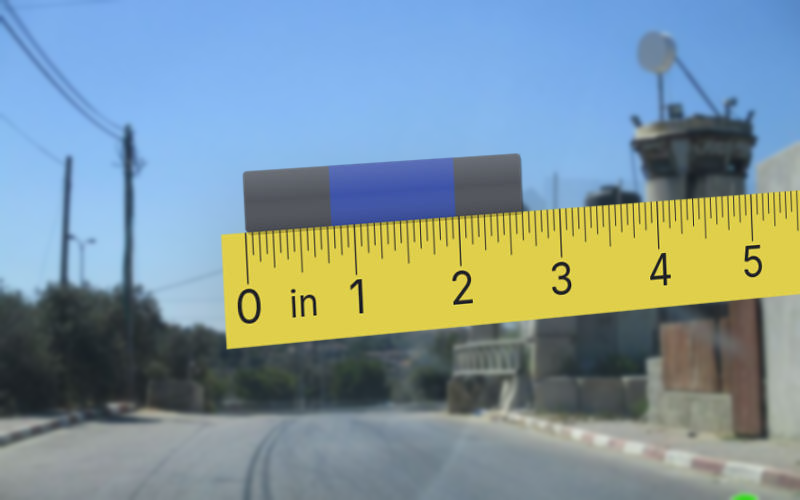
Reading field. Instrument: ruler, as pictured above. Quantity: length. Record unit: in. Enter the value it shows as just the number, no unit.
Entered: 2.625
